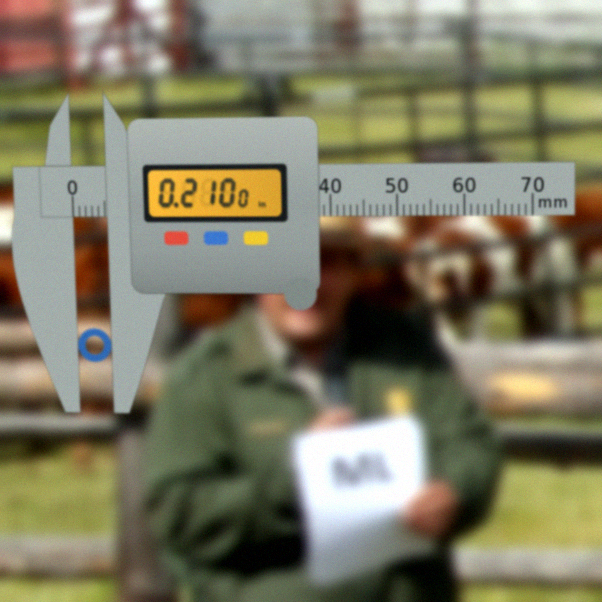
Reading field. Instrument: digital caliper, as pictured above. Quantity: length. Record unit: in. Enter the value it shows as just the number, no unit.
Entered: 0.2100
